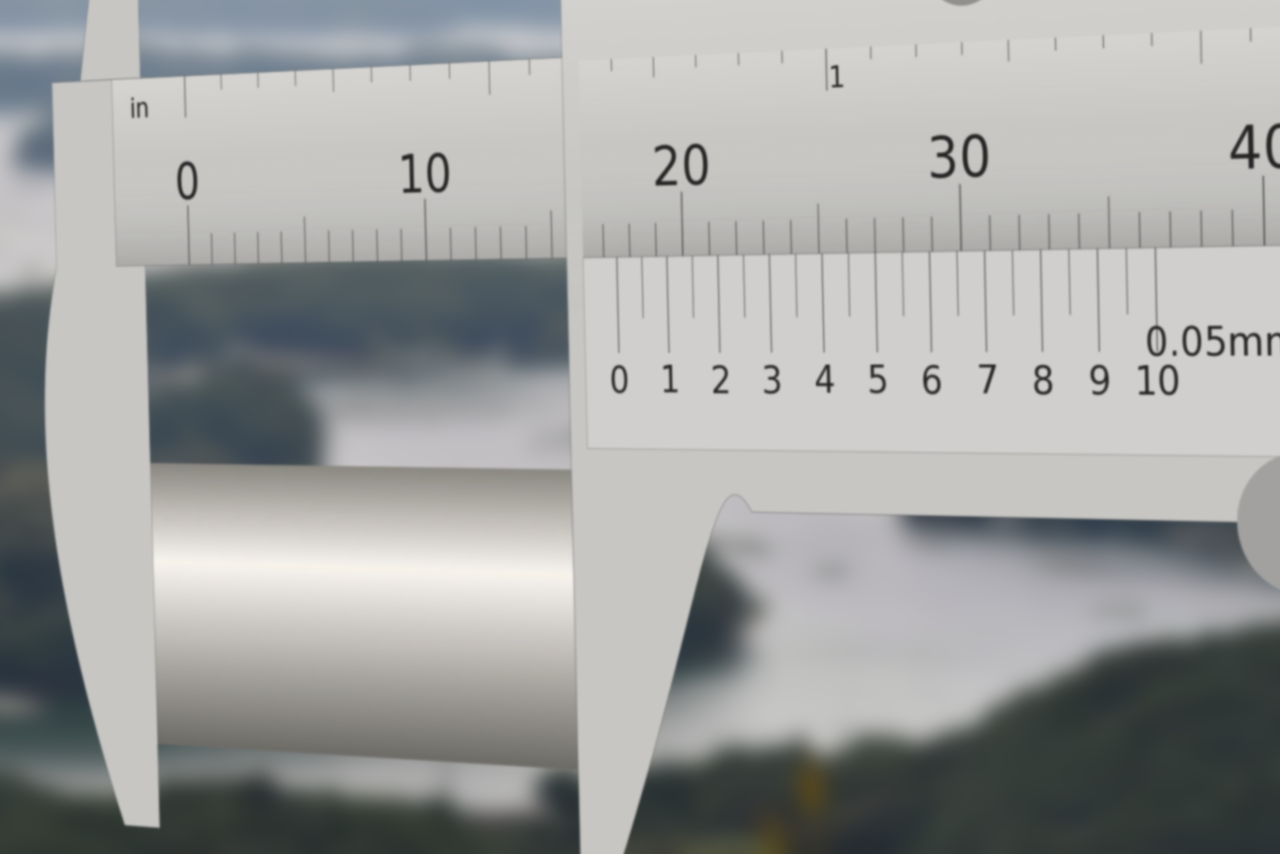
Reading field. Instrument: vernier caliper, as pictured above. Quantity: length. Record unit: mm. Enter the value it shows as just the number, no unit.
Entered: 17.5
